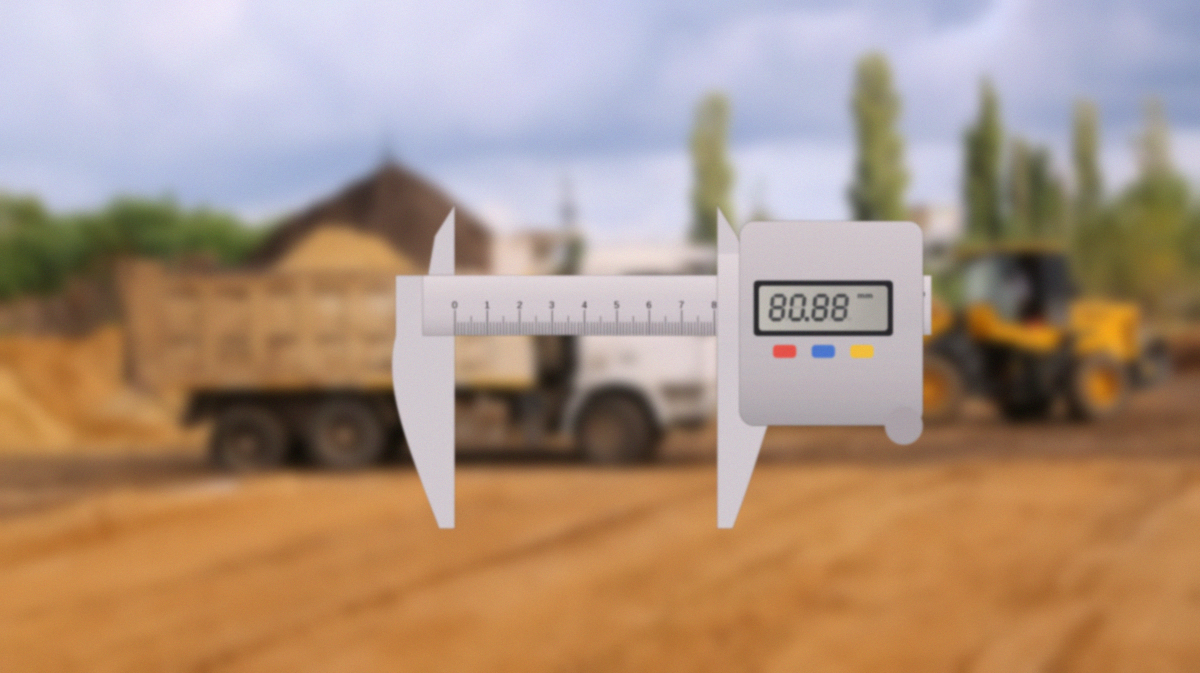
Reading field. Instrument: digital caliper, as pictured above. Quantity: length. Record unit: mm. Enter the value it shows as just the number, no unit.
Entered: 80.88
